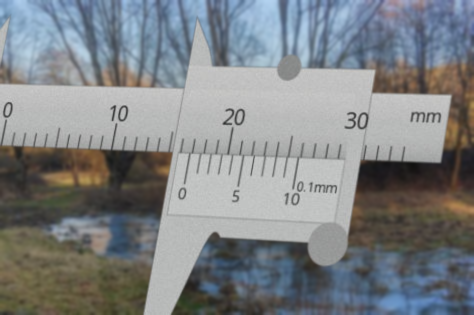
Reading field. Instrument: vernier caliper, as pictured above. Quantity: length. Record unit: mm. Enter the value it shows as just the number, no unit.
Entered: 16.8
